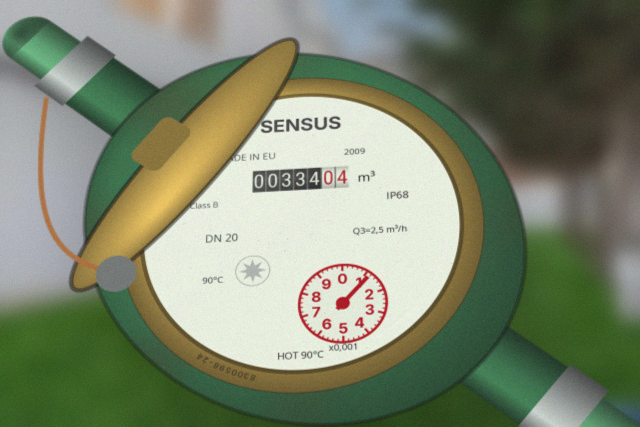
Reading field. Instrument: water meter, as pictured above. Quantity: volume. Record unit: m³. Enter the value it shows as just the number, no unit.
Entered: 334.041
